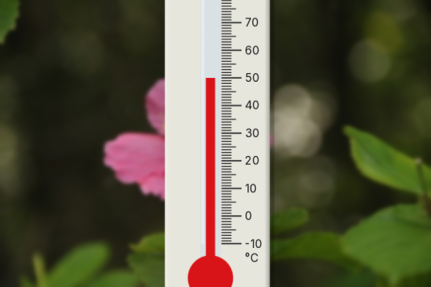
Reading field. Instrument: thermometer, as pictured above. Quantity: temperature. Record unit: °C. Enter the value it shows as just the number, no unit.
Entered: 50
